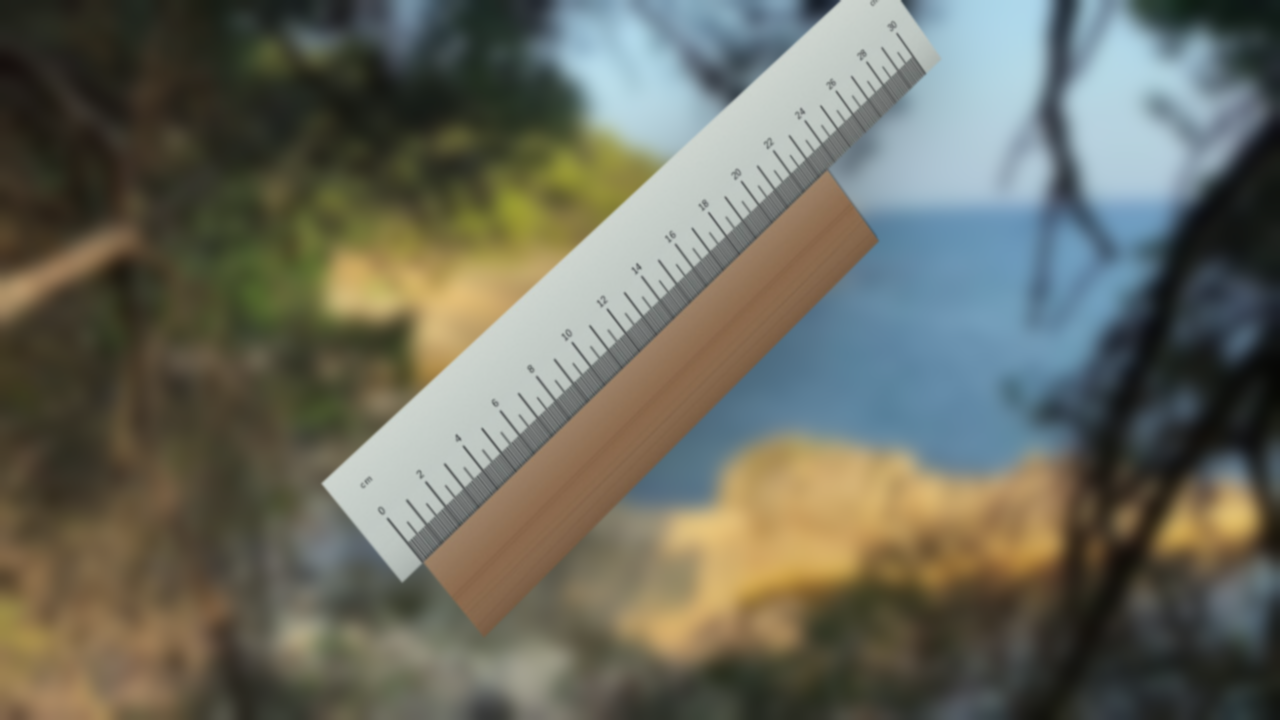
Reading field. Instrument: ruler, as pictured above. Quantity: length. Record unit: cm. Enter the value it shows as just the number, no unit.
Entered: 23.5
